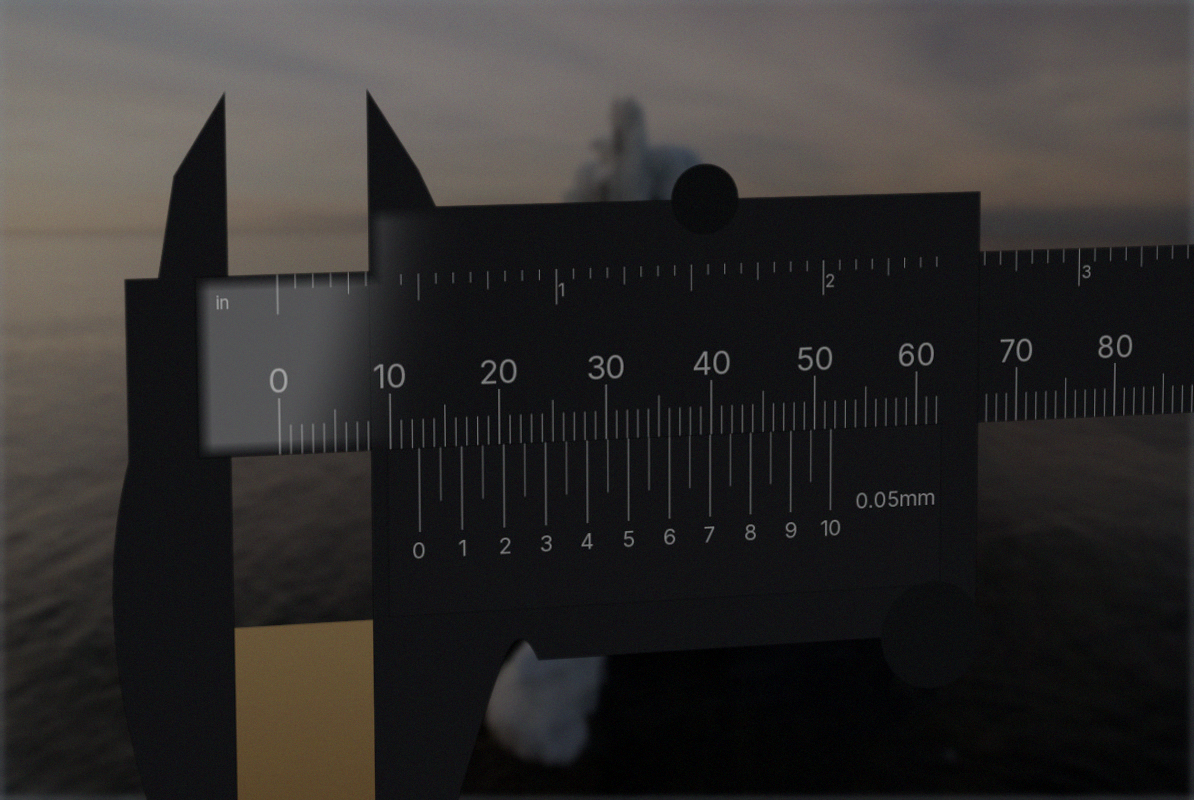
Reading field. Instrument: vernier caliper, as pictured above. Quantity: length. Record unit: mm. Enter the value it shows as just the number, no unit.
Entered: 12.6
